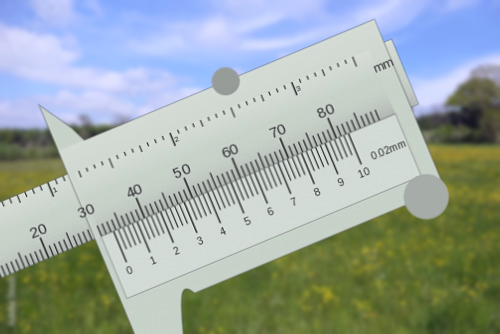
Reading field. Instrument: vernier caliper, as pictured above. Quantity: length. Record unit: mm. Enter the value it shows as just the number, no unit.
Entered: 33.5
